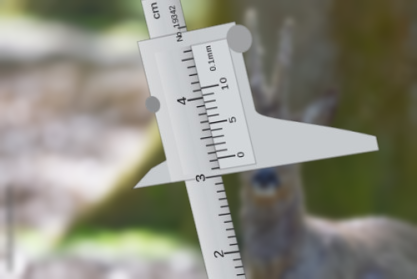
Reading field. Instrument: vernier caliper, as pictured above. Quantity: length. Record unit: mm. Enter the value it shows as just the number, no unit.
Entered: 32.2
